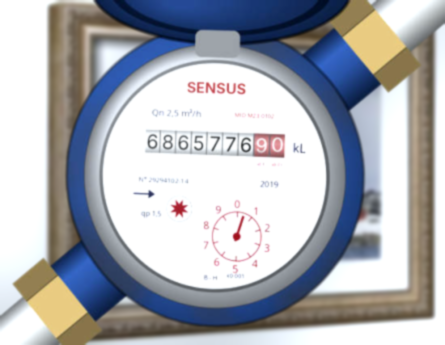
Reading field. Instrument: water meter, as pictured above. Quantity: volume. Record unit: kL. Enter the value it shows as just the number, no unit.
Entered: 6865776.900
